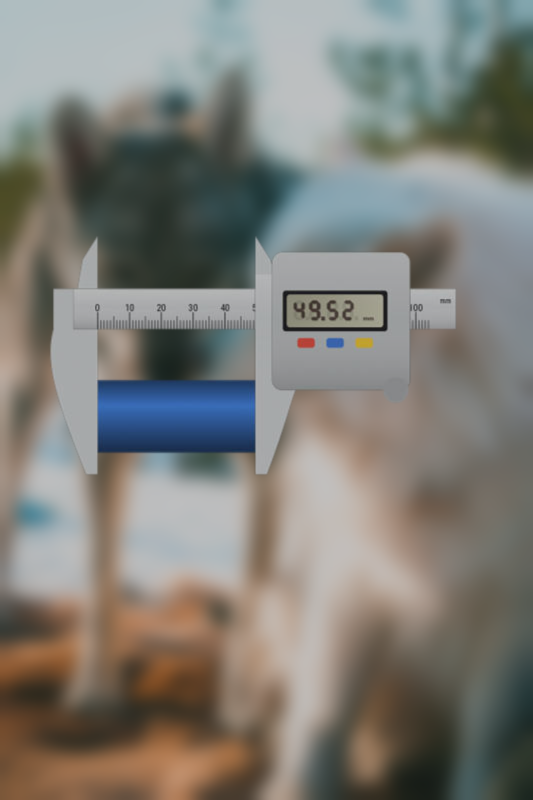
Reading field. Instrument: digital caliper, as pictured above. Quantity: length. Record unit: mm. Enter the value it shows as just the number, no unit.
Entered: 49.52
